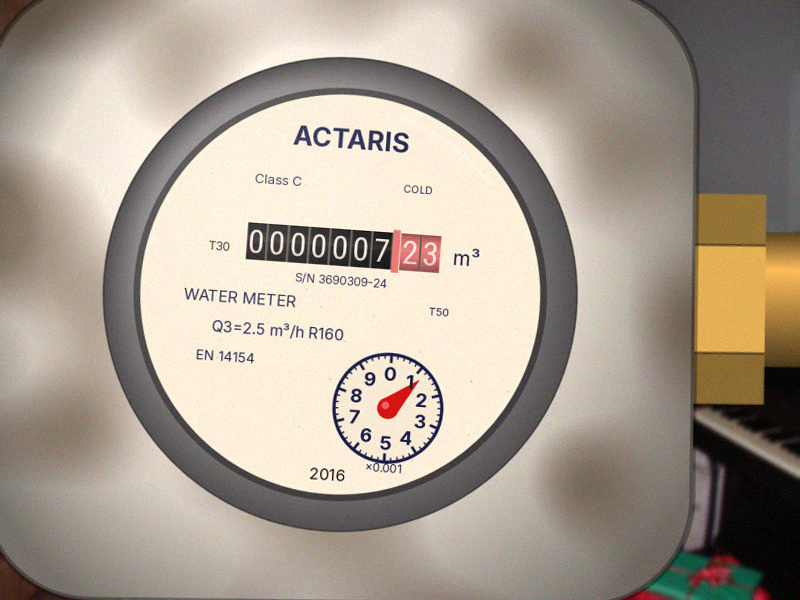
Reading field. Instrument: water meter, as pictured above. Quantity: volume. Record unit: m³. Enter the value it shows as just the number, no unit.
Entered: 7.231
